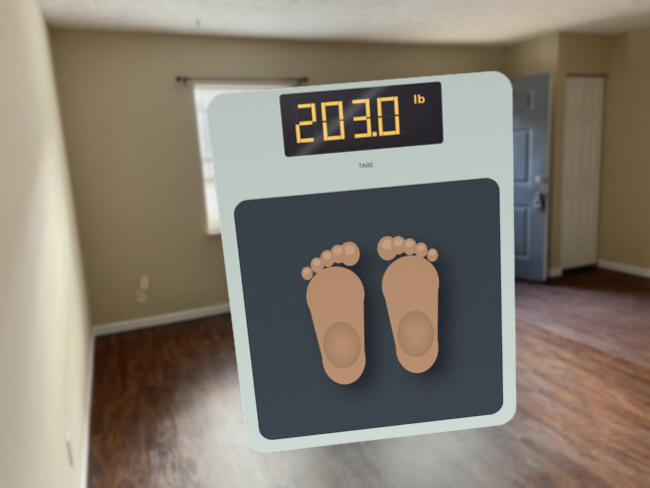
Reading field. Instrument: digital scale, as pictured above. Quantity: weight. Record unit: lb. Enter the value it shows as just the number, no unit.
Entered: 203.0
